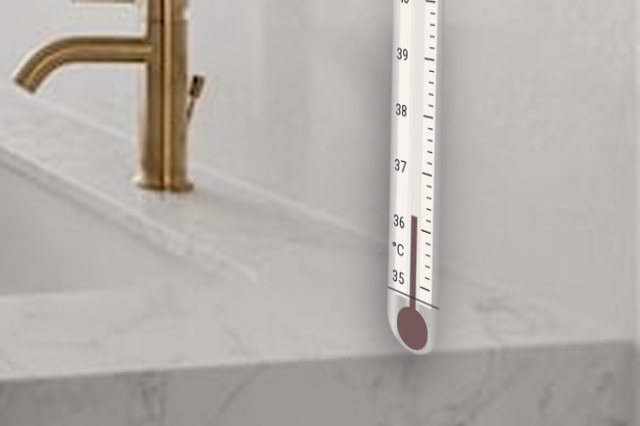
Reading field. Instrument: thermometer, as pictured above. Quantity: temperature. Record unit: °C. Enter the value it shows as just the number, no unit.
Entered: 36.2
